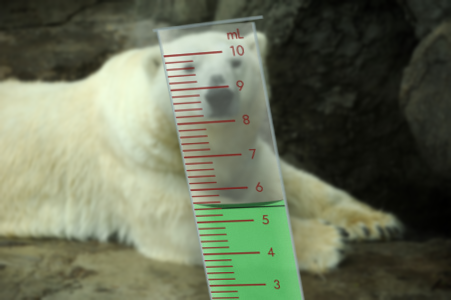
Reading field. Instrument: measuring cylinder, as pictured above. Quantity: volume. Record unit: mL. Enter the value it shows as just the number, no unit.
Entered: 5.4
